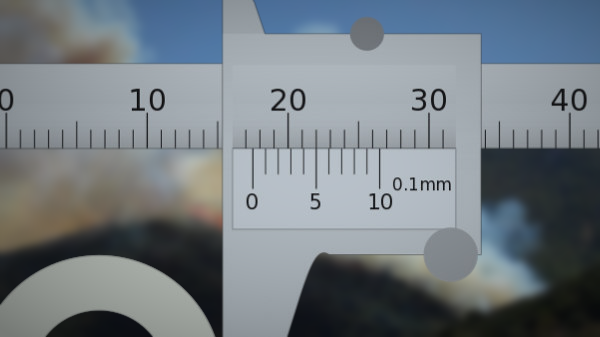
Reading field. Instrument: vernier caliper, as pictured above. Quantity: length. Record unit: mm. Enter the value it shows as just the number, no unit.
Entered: 17.5
